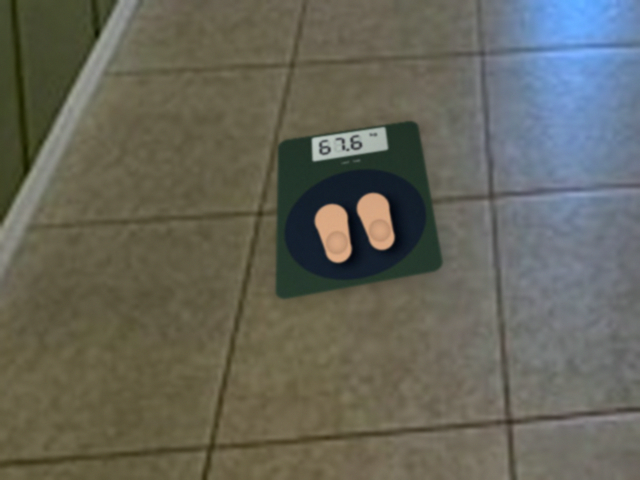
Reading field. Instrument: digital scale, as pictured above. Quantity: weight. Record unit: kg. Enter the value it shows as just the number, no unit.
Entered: 67.6
